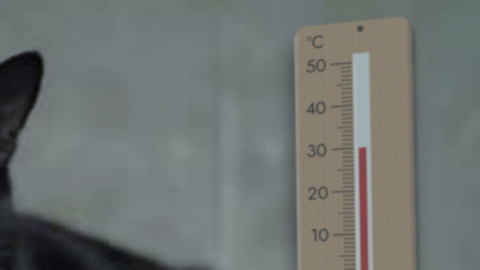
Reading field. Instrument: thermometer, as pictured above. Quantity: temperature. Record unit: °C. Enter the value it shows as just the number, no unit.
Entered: 30
